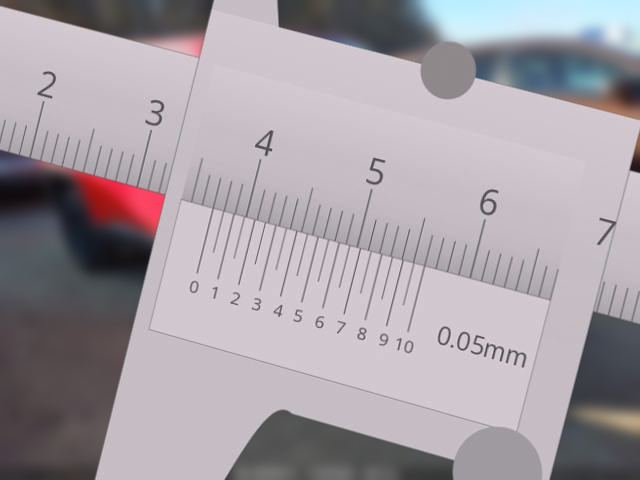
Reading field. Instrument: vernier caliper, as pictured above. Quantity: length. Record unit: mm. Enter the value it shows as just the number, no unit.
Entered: 37.0
